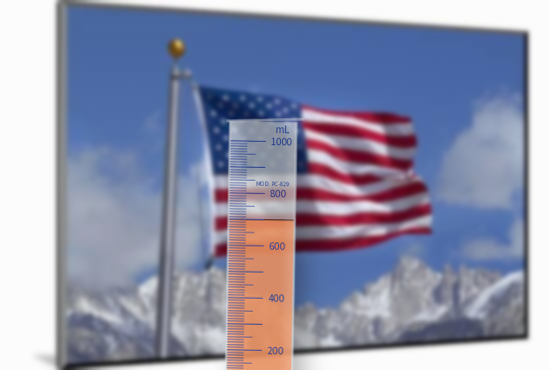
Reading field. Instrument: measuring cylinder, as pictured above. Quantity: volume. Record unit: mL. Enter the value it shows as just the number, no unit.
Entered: 700
